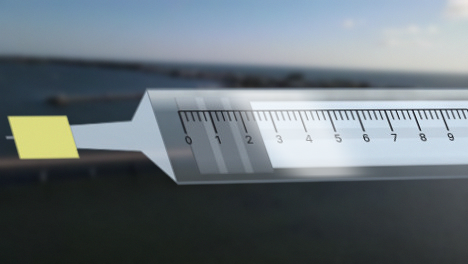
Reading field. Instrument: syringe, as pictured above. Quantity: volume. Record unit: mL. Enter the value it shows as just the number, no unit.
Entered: 0
